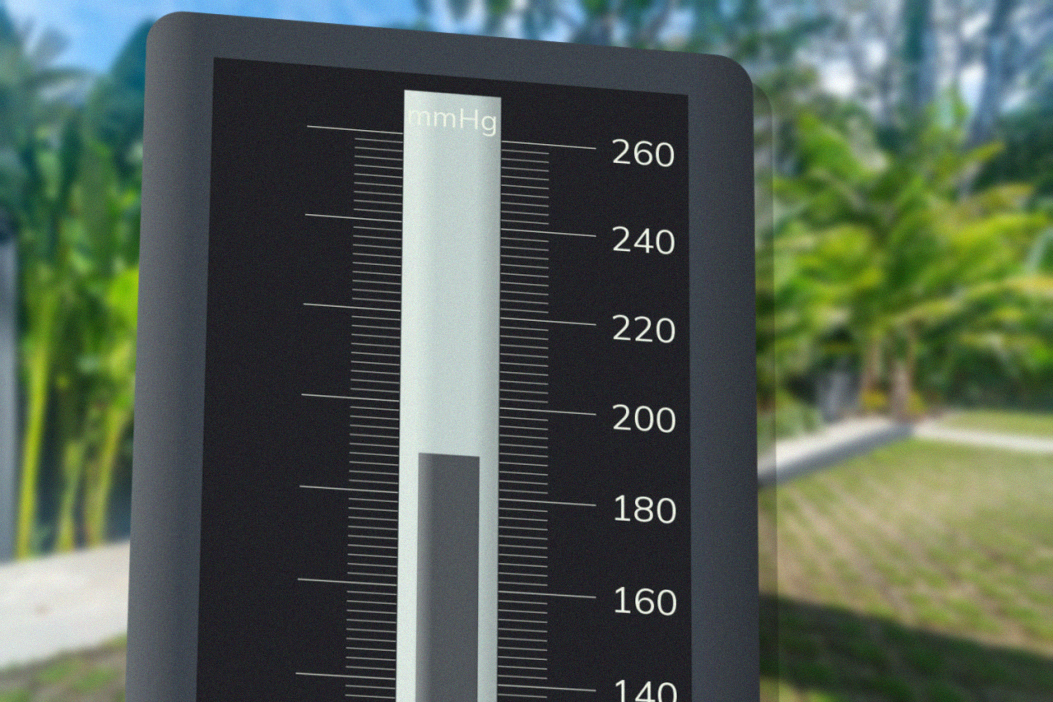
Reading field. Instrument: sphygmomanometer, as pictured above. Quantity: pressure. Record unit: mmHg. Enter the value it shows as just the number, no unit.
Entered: 189
